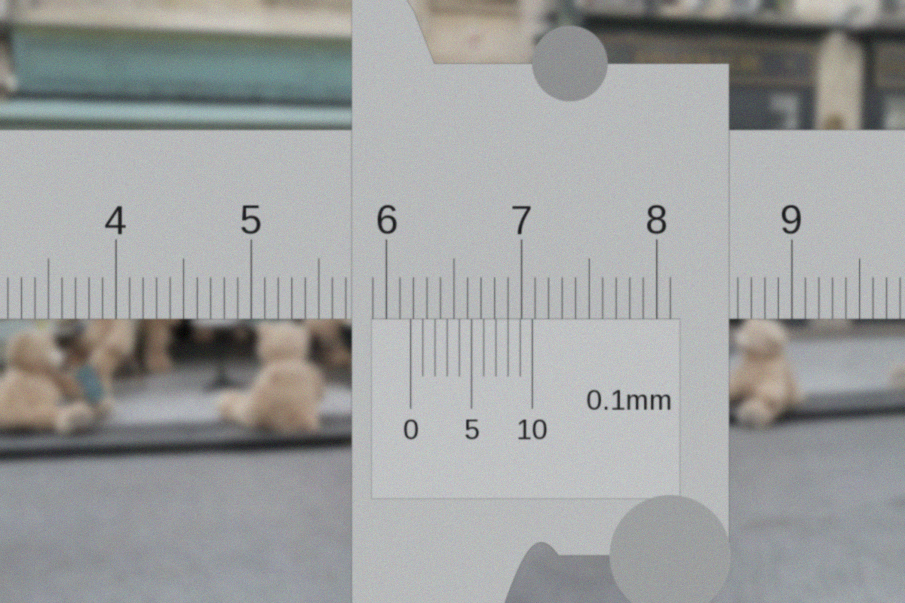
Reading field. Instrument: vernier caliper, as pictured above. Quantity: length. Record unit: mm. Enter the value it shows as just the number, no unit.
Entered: 61.8
